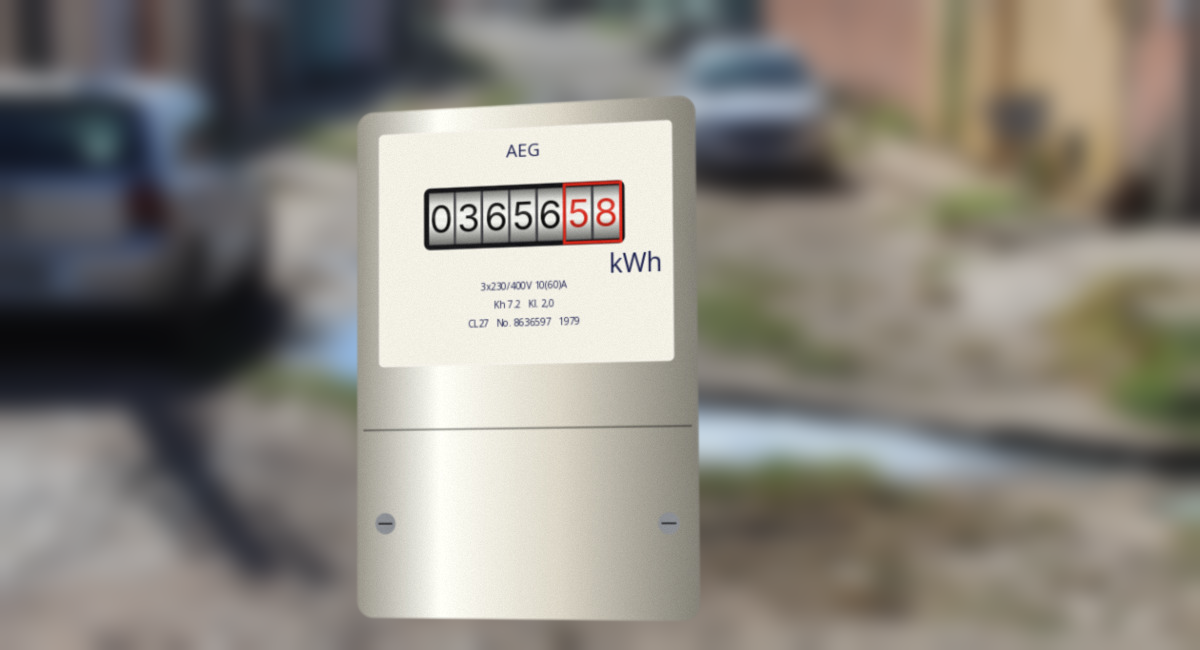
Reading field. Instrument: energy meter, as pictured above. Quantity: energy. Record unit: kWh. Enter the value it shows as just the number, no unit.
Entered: 3656.58
